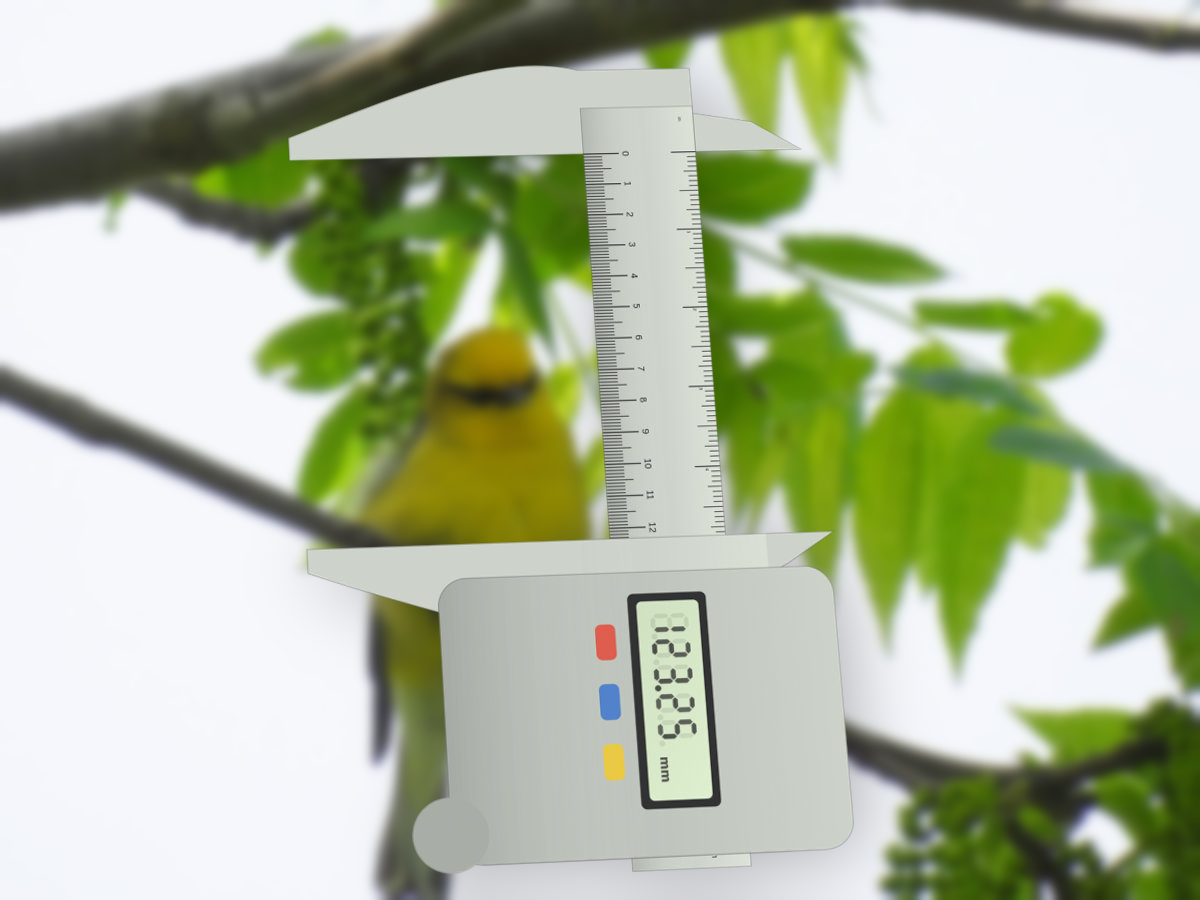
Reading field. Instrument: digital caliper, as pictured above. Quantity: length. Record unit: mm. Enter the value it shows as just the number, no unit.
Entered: 123.25
